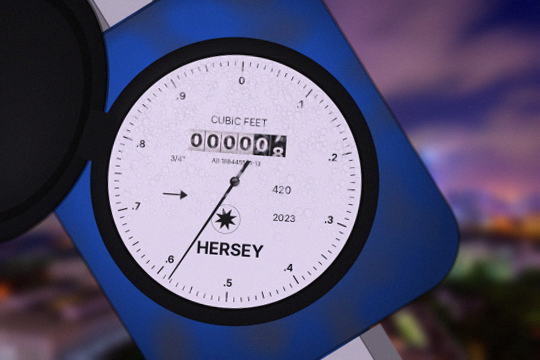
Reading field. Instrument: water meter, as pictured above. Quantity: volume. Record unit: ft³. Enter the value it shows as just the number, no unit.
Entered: 7.58
